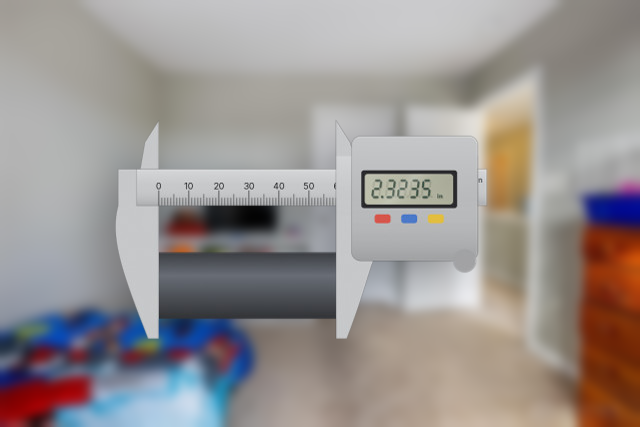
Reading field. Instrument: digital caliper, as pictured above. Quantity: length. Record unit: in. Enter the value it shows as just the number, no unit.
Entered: 2.3235
